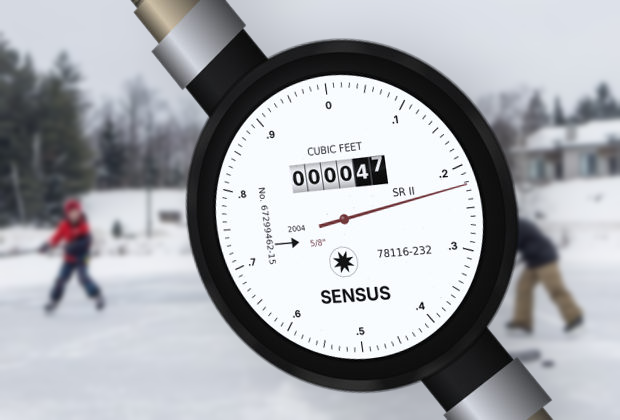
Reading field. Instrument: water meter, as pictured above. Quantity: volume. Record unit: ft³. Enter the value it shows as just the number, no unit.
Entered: 47.22
